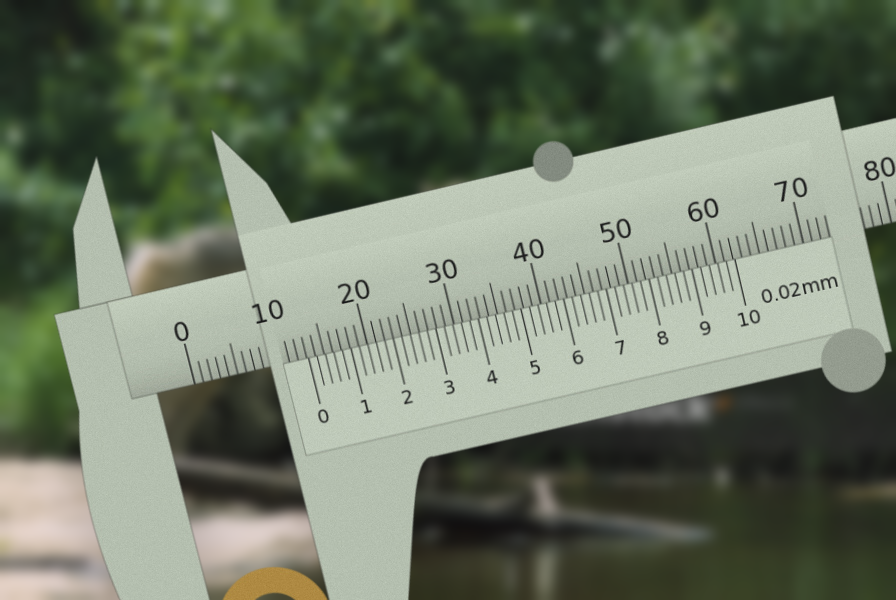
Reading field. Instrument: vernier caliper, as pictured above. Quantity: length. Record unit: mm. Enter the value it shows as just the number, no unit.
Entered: 13.2
